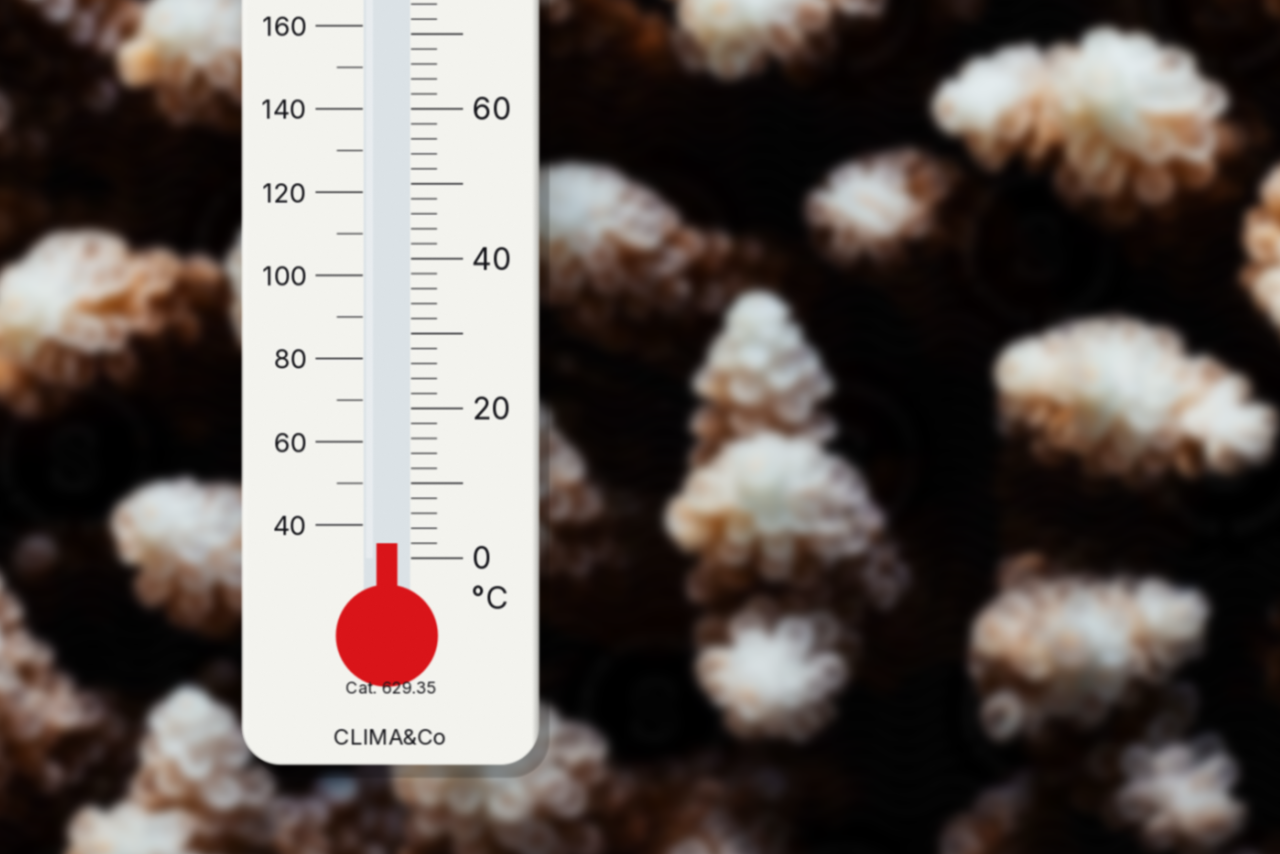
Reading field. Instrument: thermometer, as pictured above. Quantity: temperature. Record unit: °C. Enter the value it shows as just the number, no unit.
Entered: 2
